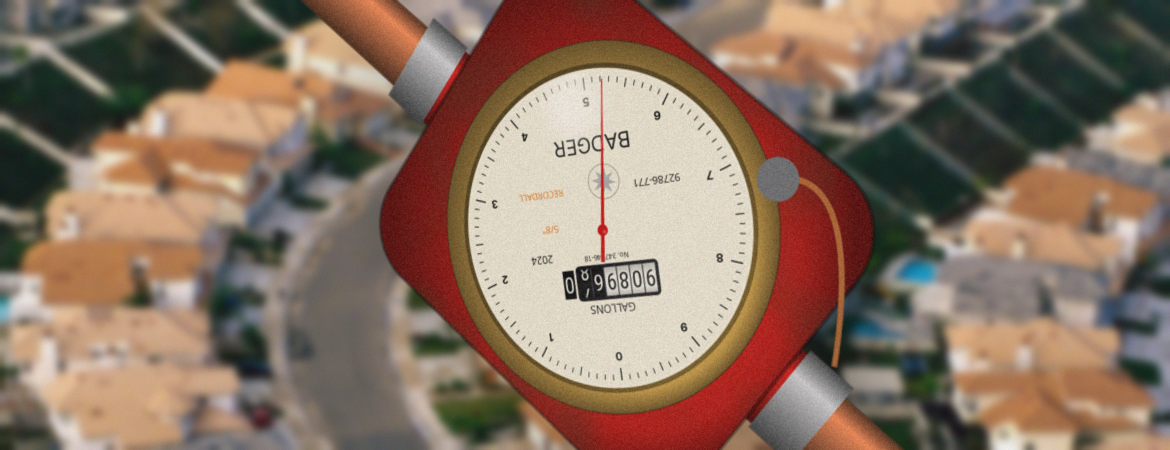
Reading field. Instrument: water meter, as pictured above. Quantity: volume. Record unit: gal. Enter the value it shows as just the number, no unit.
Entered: 9089675.2
